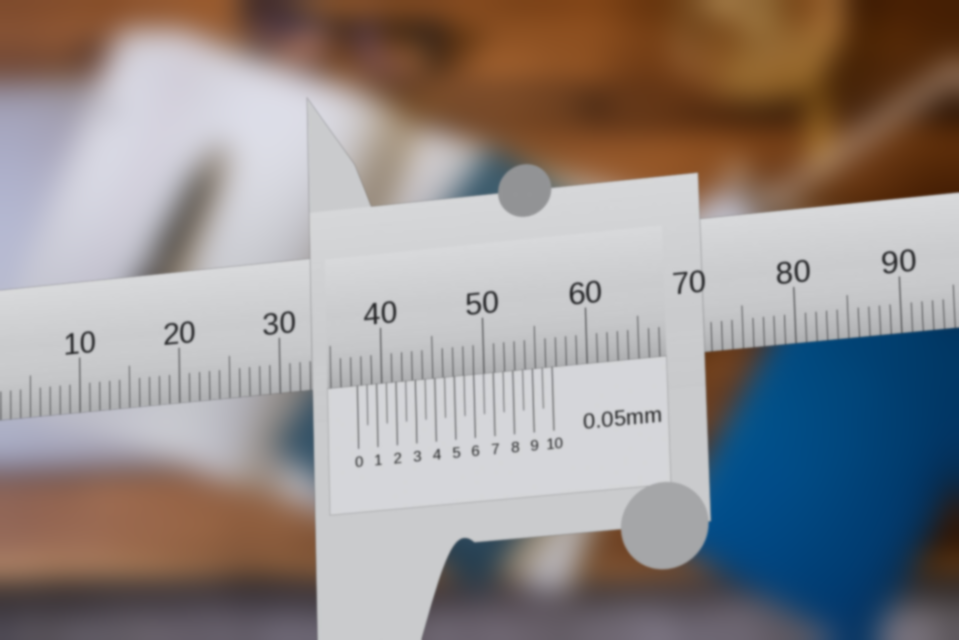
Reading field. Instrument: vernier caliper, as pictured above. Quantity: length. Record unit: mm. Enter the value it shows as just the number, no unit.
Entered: 37.6
